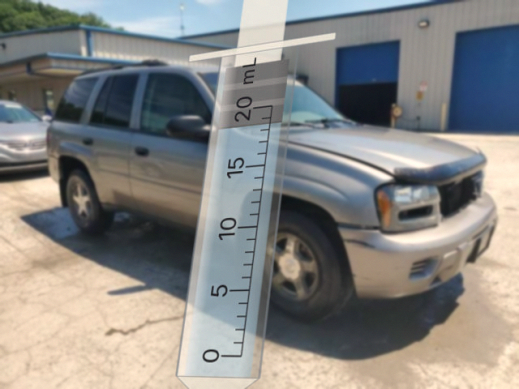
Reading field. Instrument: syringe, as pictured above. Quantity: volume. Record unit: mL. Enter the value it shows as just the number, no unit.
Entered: 18.5
